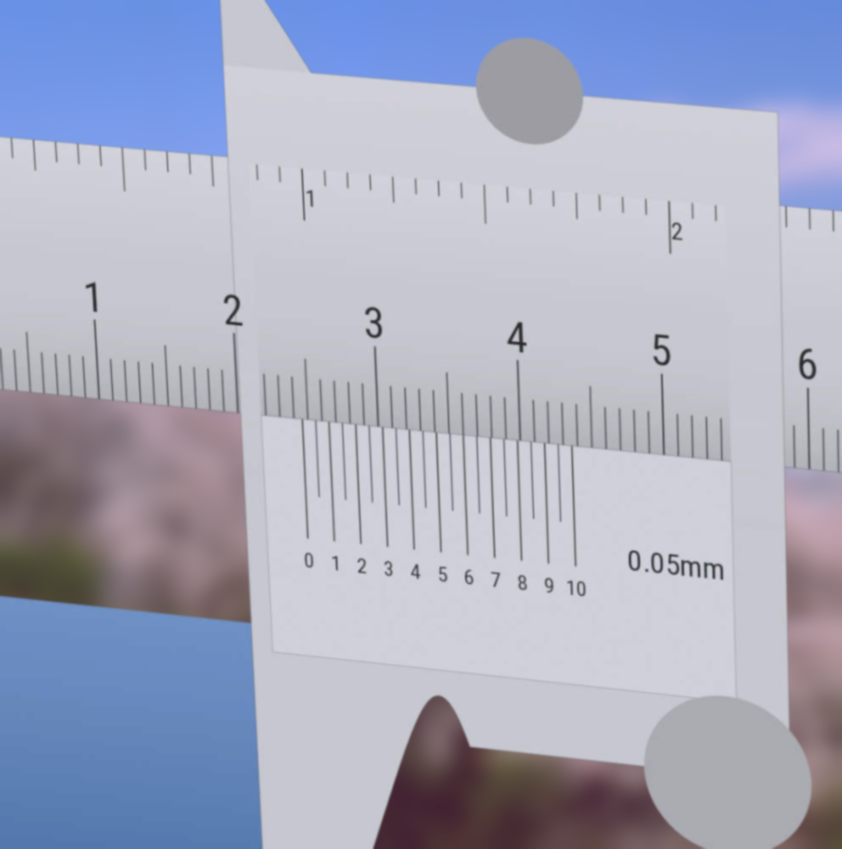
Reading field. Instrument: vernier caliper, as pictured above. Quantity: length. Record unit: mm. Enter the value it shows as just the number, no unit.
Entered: 24.6
